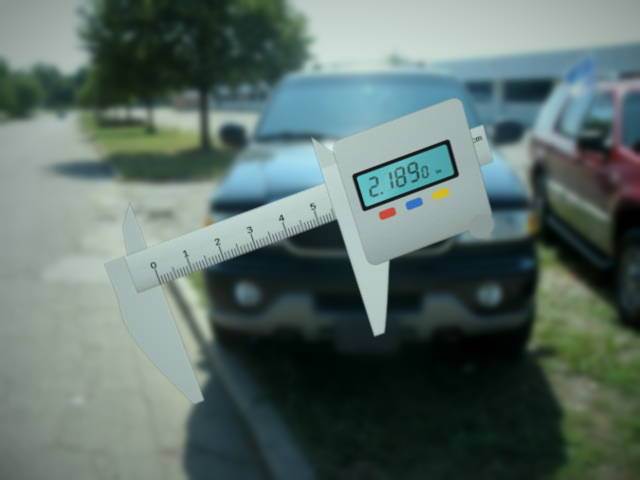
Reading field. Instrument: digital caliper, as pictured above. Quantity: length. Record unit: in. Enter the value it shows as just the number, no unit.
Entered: 2.1890
